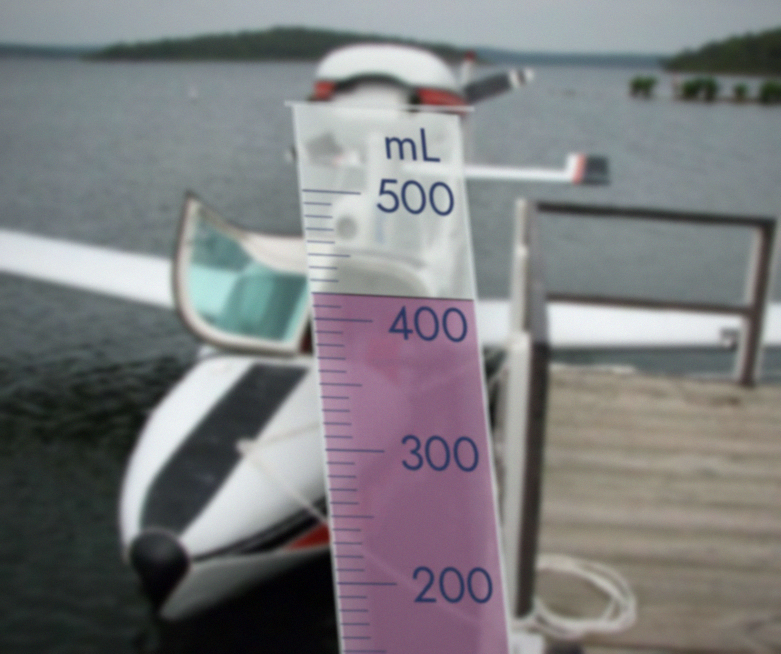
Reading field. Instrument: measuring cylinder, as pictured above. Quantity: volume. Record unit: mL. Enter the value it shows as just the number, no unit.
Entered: 420
